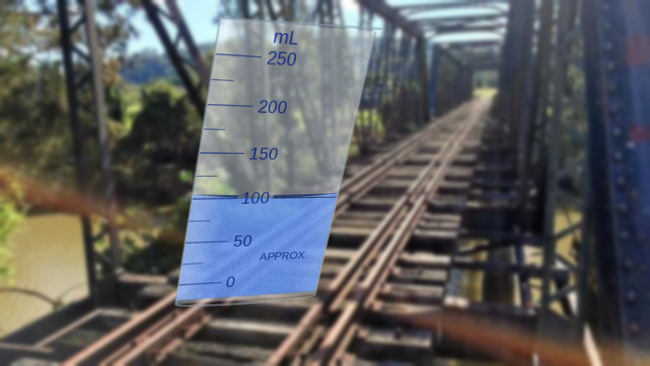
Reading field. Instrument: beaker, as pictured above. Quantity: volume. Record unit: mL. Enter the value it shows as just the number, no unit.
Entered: 100
